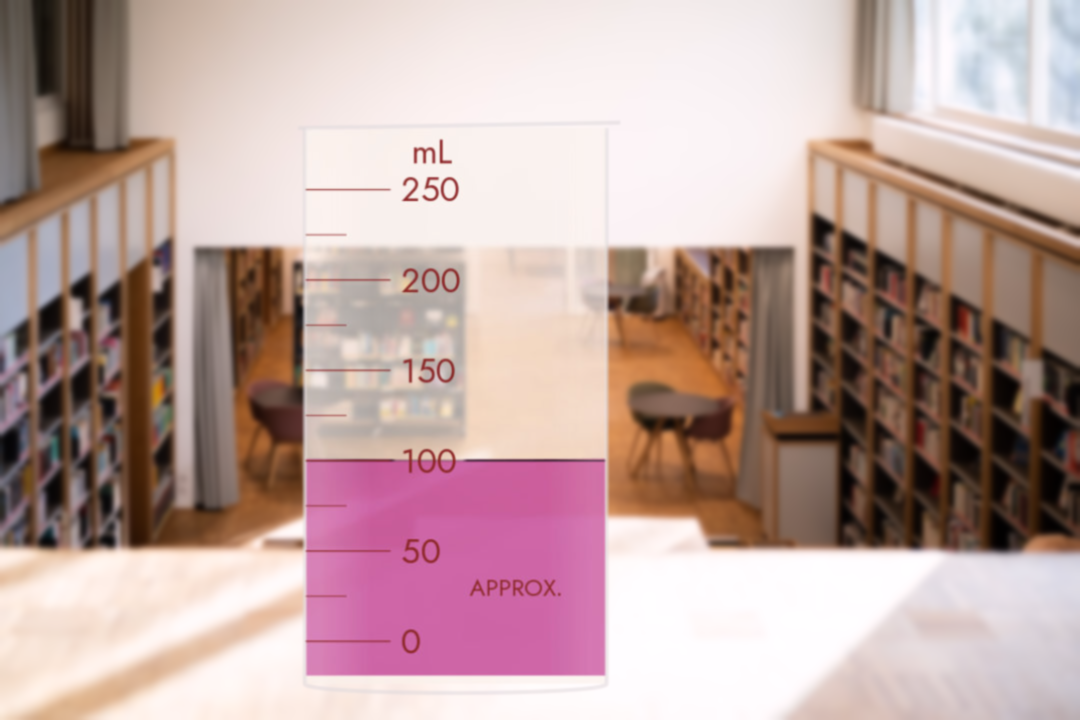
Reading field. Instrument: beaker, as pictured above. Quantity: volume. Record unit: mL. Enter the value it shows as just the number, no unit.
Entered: 100
